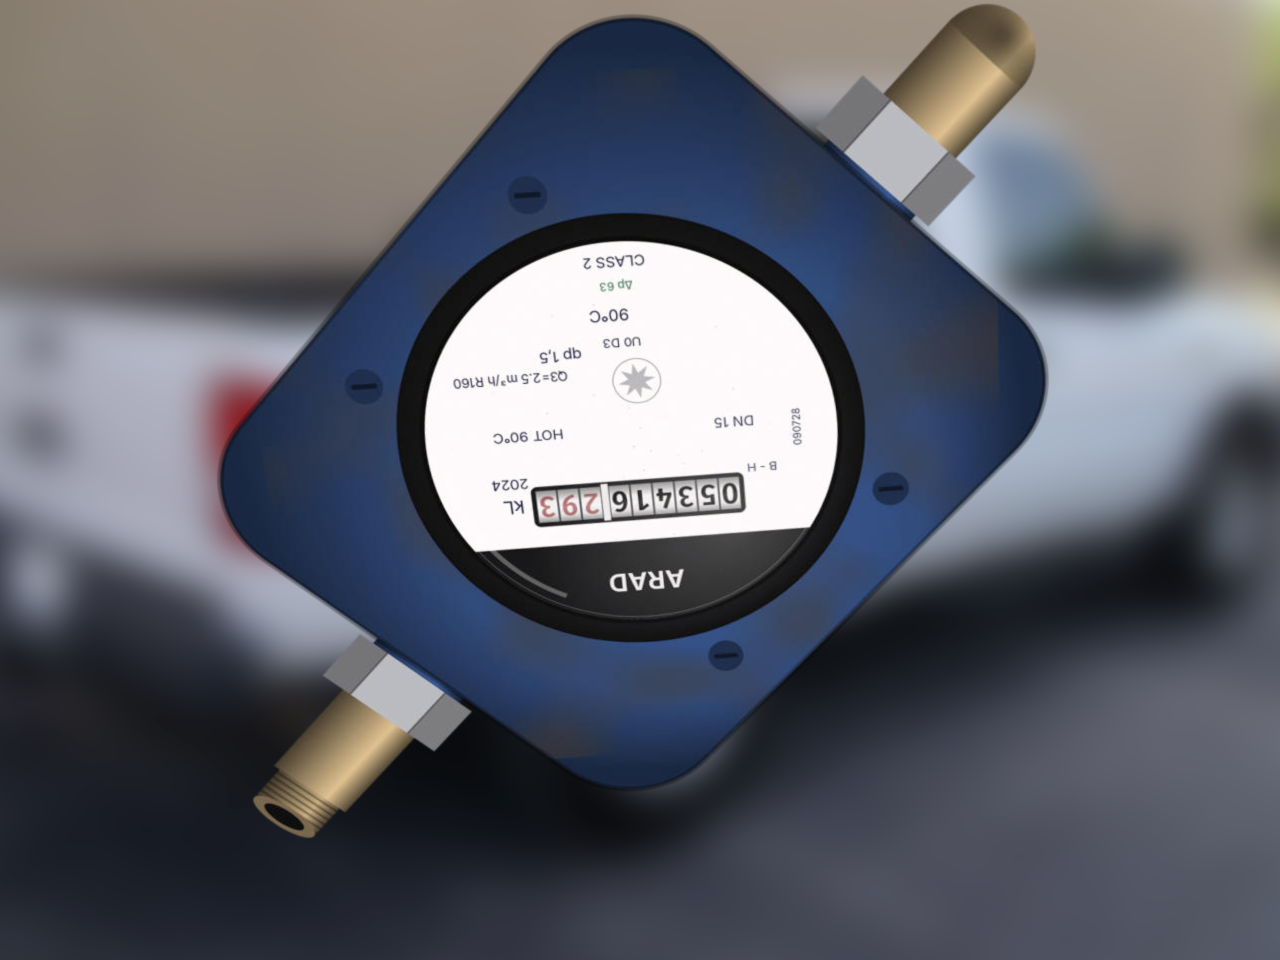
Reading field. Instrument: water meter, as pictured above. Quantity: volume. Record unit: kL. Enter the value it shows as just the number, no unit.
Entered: 53416.293
